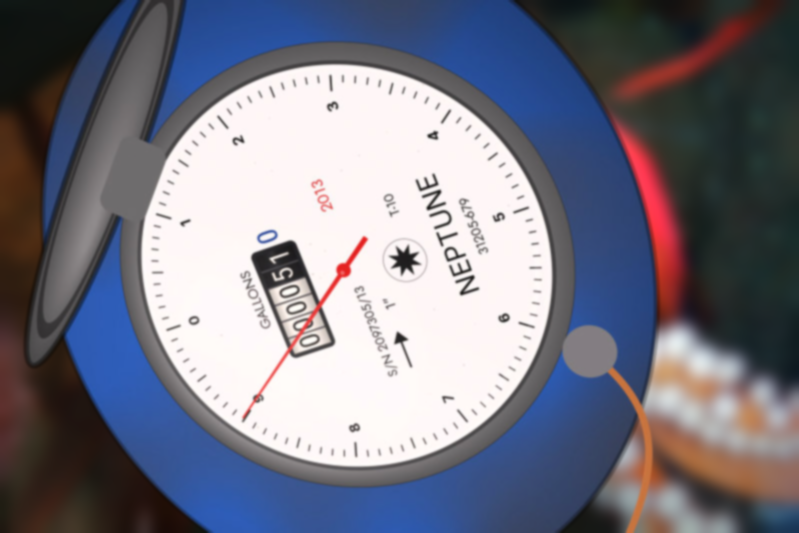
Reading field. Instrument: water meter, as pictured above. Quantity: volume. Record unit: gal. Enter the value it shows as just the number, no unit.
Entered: 509.0
